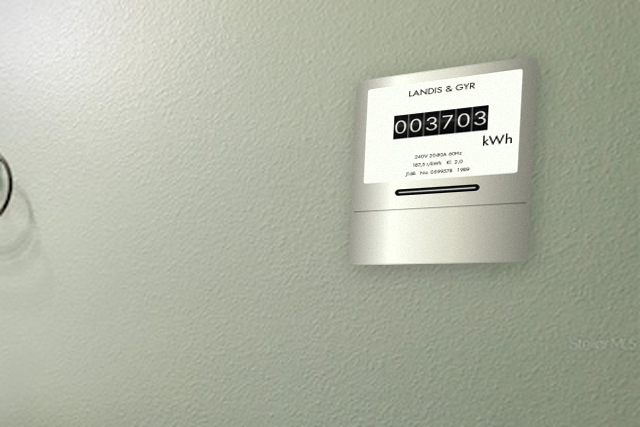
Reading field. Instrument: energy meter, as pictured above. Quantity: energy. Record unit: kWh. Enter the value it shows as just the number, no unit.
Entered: 3703
